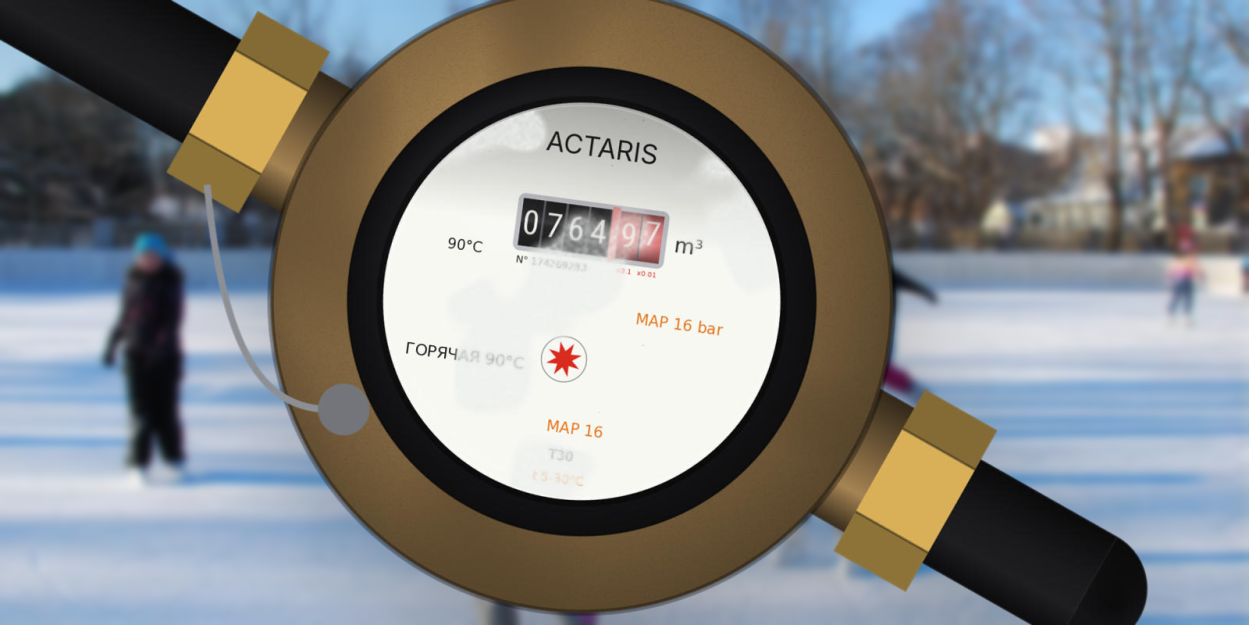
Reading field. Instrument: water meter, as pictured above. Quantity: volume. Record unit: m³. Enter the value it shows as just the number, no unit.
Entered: 764.97
